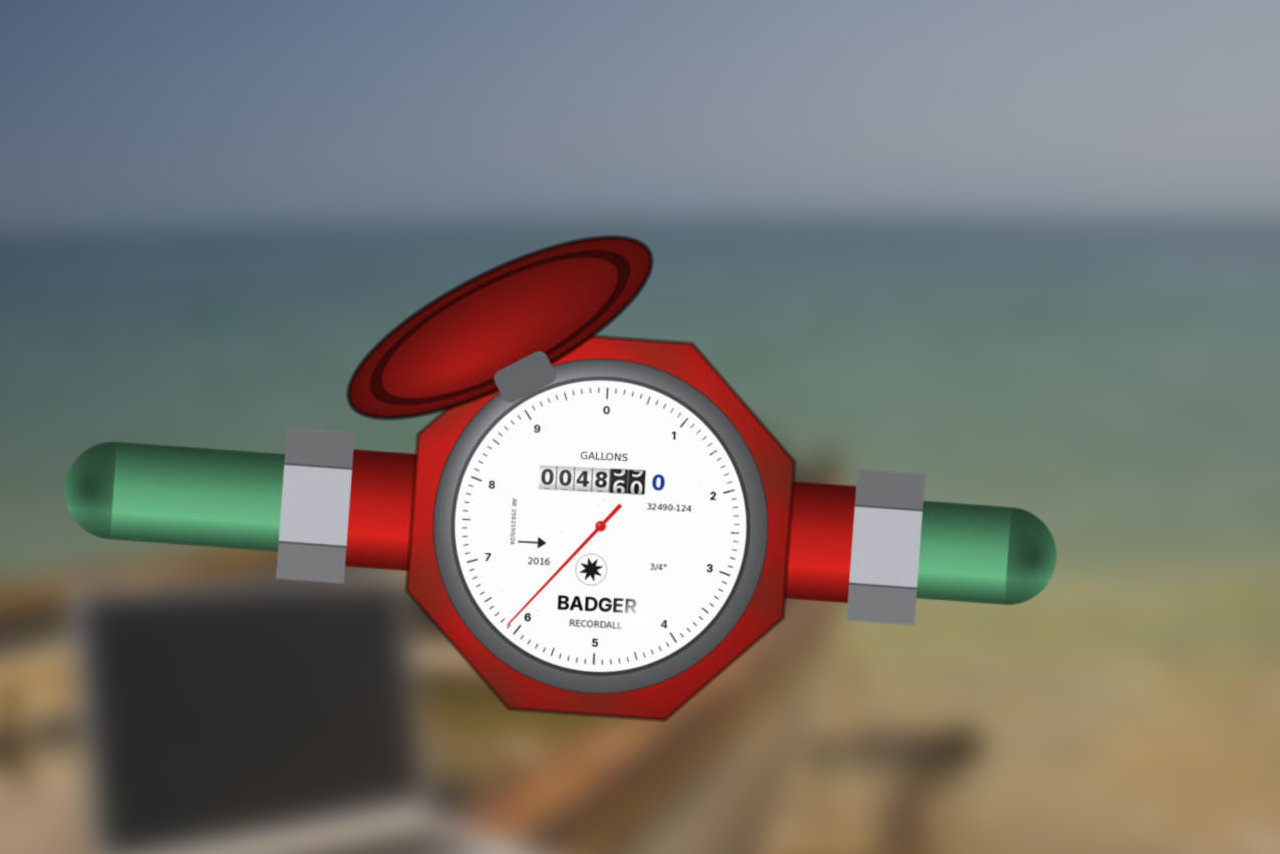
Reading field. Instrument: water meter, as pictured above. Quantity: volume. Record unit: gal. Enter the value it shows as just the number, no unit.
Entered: 48596.1
